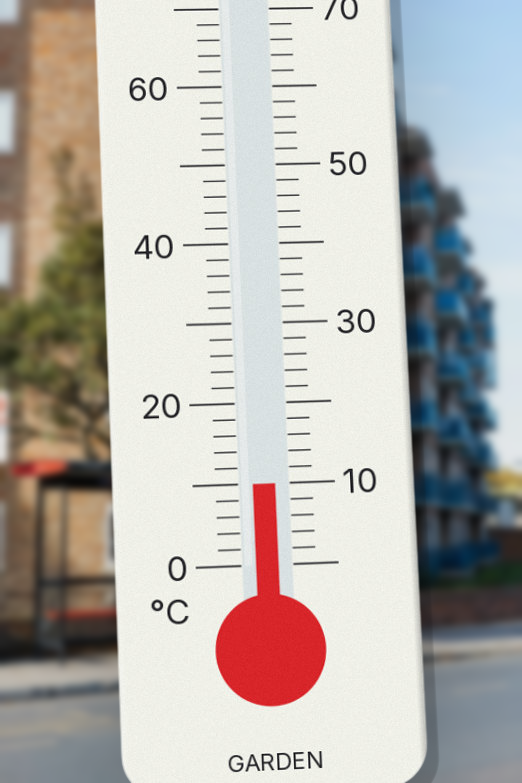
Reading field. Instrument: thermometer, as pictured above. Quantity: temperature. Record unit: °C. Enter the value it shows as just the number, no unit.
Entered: 10
